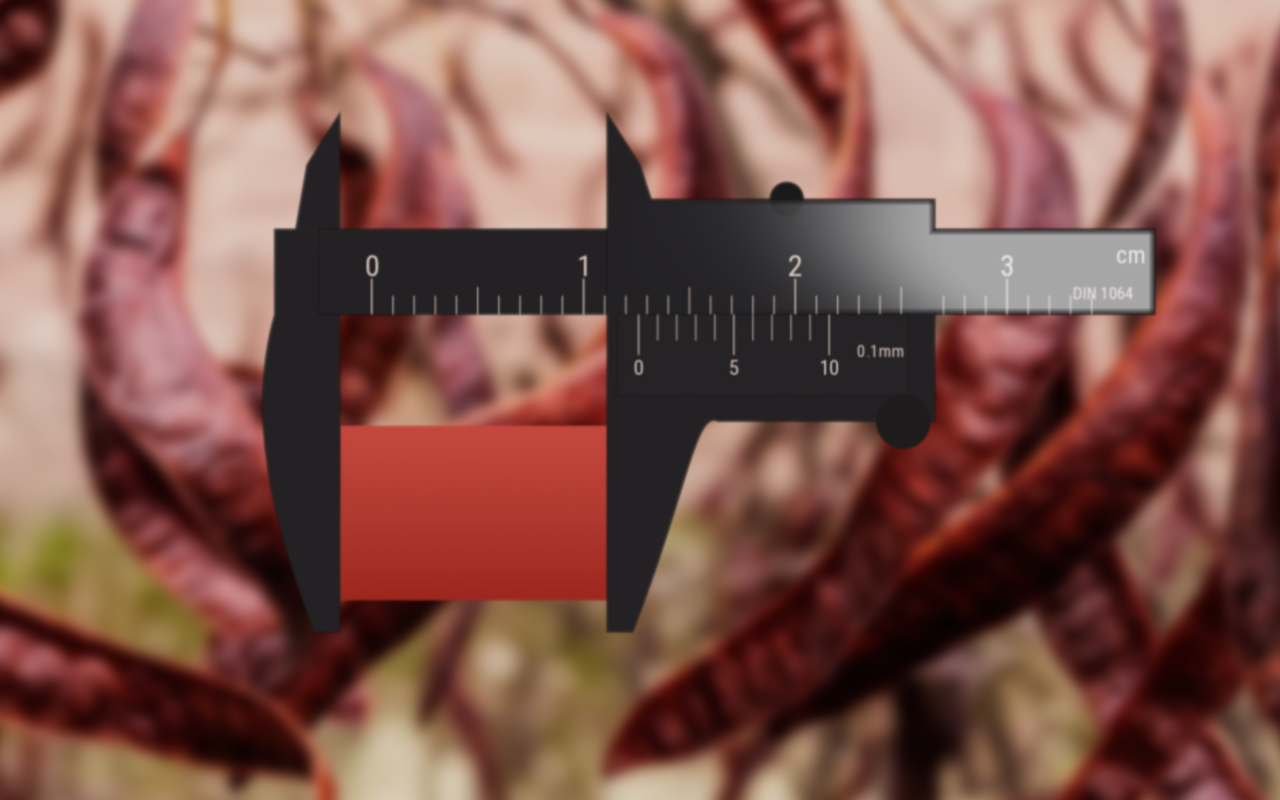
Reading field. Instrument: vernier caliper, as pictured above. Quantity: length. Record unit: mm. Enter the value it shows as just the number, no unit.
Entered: 12.6
